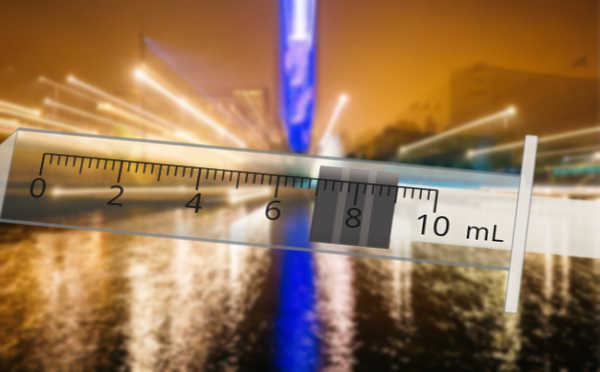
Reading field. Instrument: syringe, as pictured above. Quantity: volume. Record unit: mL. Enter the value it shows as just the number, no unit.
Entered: 7
